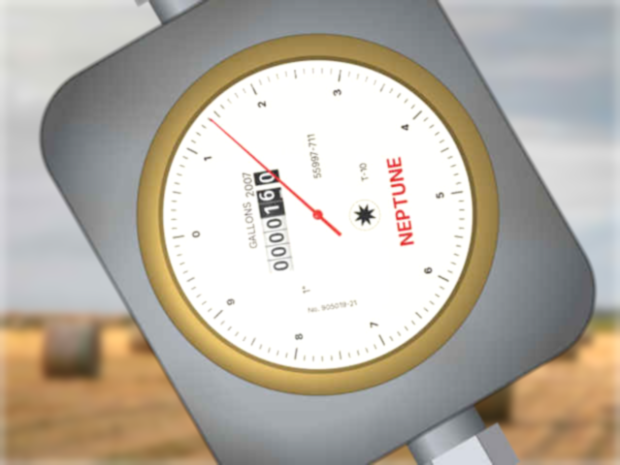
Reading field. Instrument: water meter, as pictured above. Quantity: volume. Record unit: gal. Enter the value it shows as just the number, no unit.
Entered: 161.4
